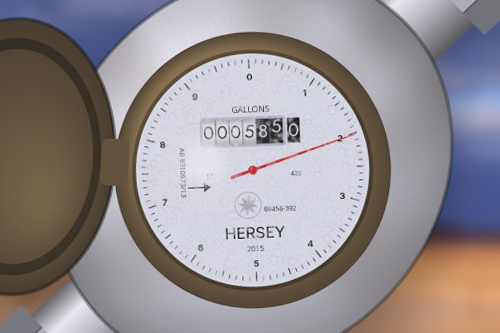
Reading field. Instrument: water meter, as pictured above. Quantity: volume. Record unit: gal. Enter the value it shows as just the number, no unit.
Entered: 5852.0
